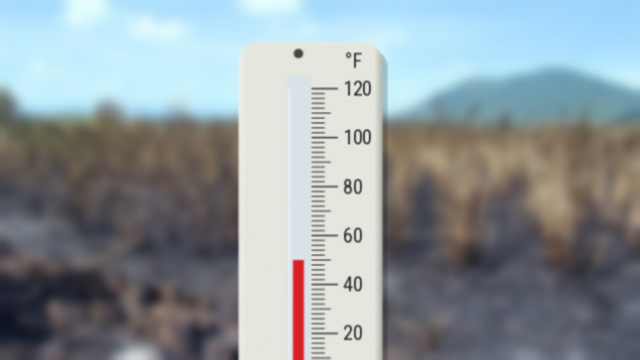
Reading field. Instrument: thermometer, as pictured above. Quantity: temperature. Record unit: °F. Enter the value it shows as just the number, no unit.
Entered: 50
